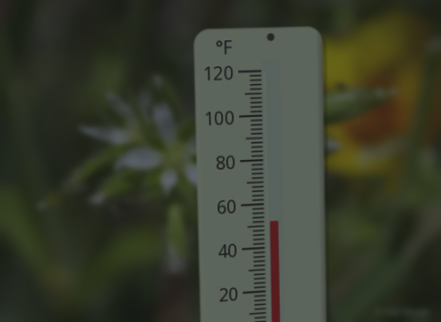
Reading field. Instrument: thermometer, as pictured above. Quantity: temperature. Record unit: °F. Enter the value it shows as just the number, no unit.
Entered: 52
